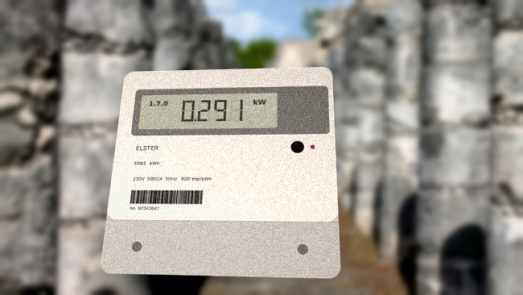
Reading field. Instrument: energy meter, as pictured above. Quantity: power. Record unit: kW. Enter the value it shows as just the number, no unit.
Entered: 0.291
